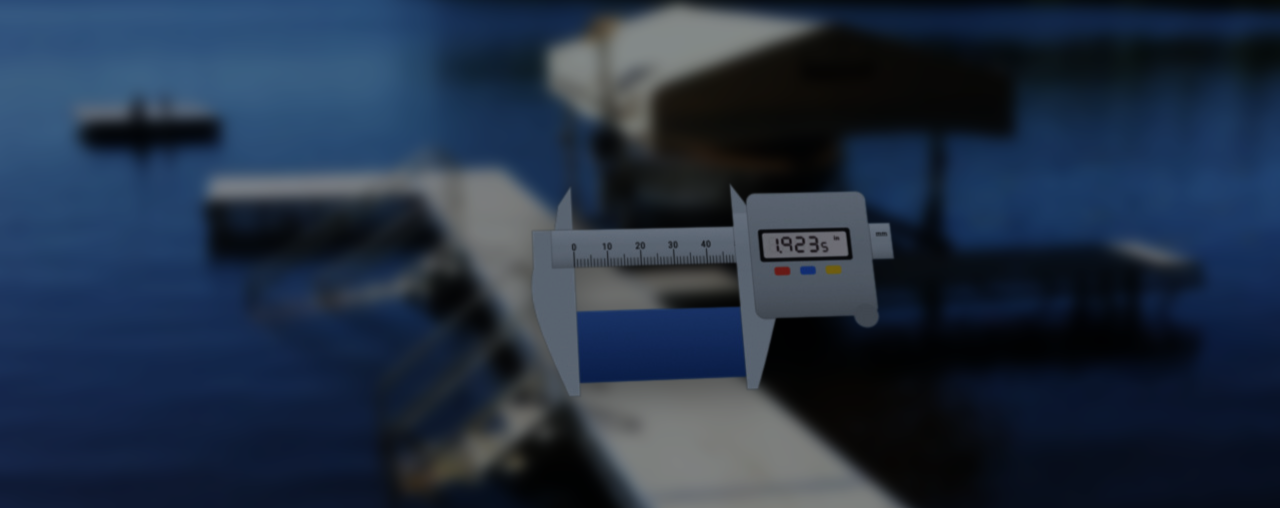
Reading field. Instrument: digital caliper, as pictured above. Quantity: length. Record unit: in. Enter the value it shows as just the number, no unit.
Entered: 1.9235
